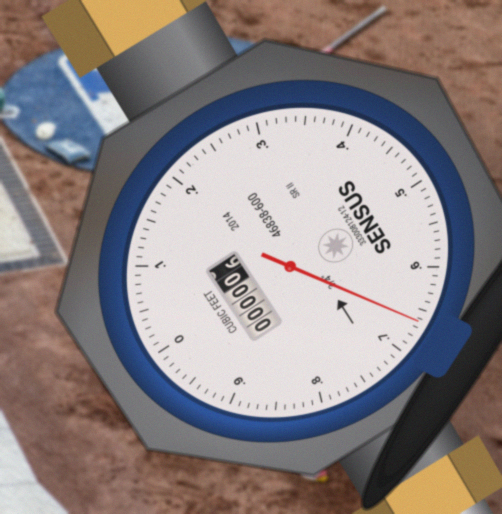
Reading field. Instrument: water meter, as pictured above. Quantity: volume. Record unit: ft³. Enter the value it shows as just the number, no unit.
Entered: 5.66
